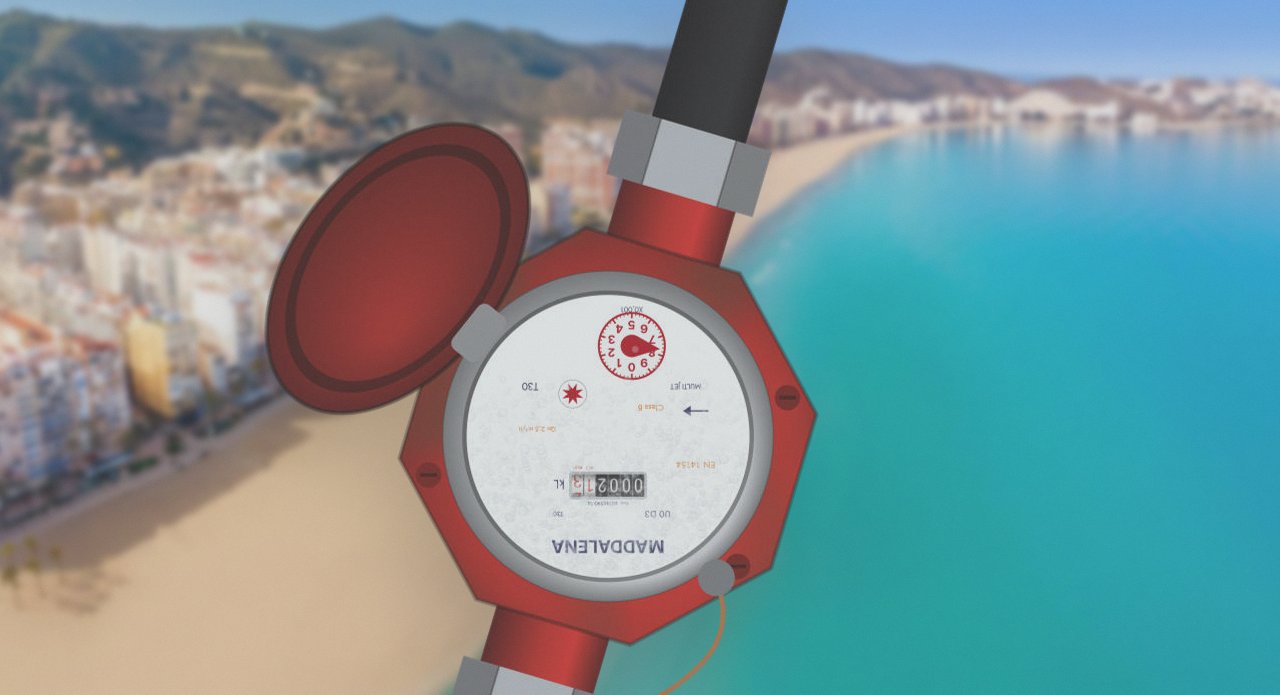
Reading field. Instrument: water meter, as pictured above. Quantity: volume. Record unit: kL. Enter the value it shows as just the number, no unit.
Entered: 2.127
